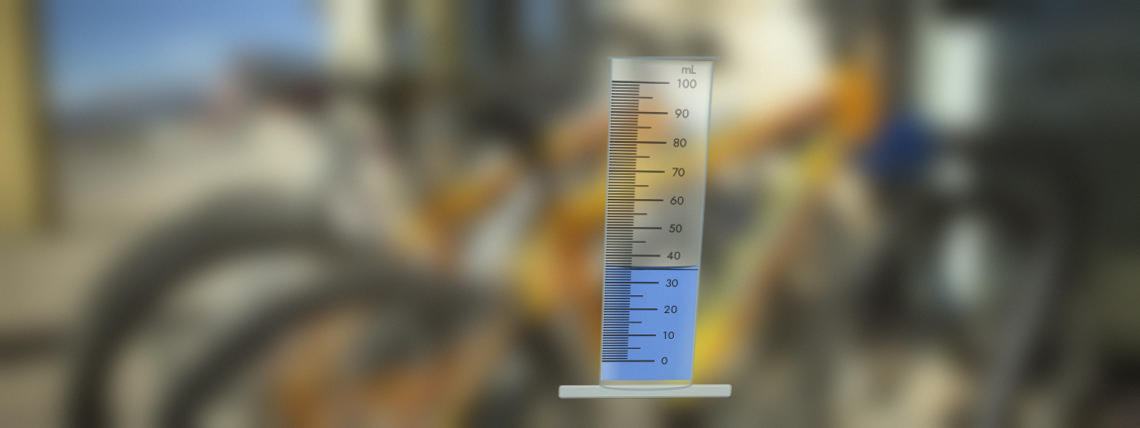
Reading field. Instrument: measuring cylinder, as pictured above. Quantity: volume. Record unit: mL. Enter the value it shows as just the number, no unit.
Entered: 35
